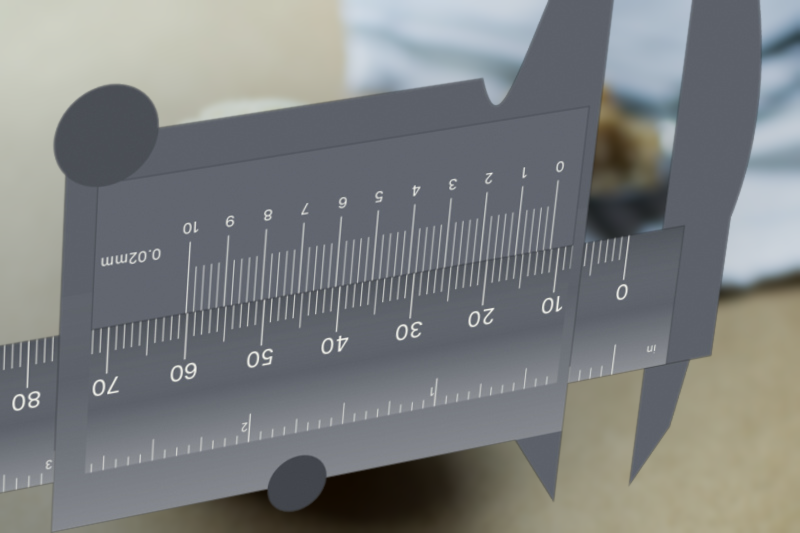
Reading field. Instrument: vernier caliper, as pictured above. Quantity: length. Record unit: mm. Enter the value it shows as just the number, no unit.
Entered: 11.2
